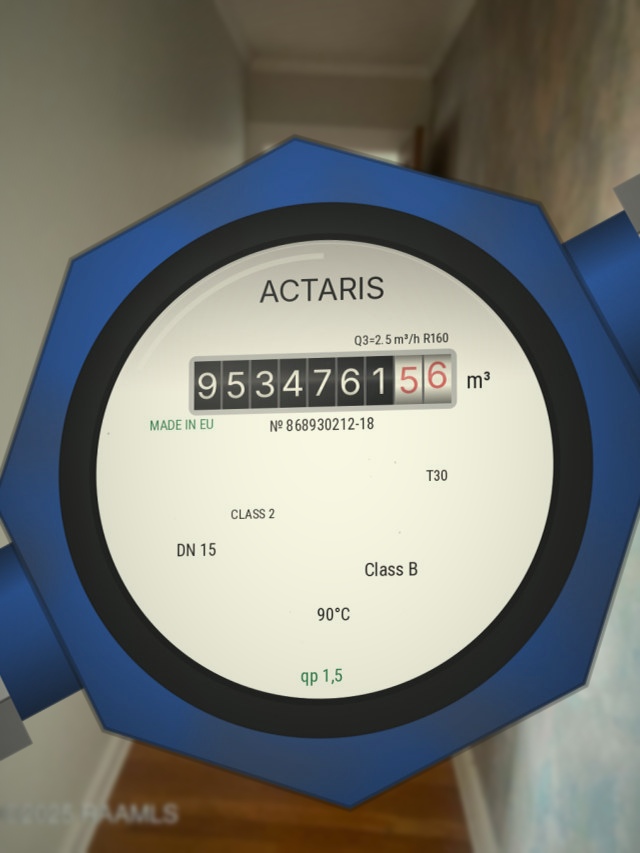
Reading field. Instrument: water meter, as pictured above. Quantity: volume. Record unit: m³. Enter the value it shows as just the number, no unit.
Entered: 9534761.56
